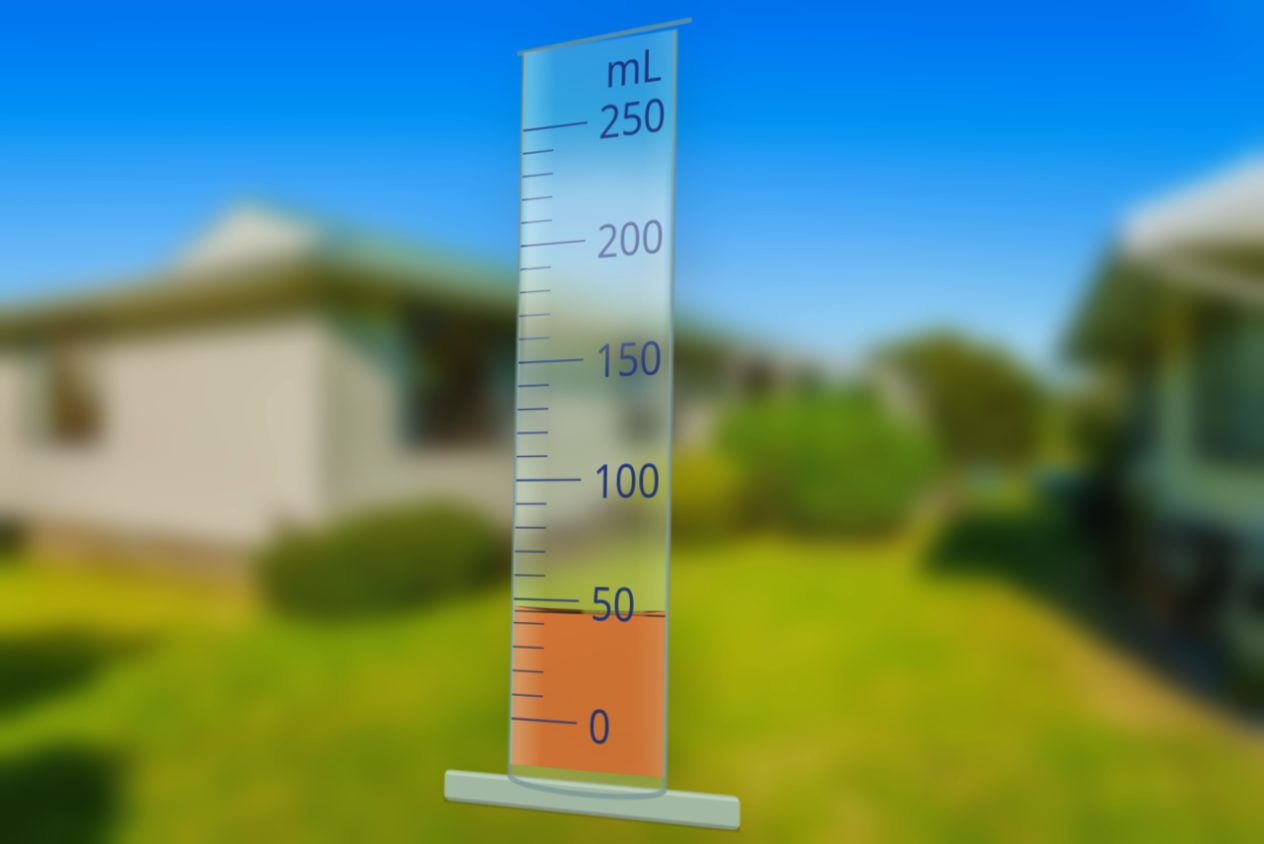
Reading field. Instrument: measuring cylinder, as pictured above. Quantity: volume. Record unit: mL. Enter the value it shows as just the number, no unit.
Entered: 45
